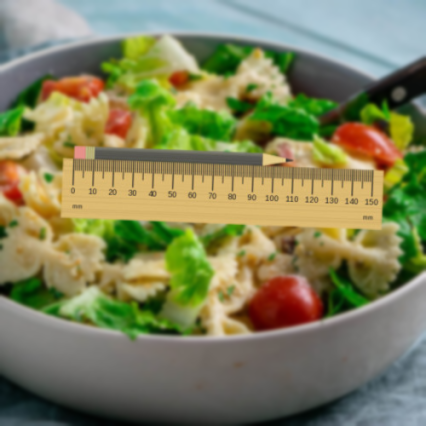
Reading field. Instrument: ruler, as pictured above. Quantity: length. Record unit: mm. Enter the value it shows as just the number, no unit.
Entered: 110
